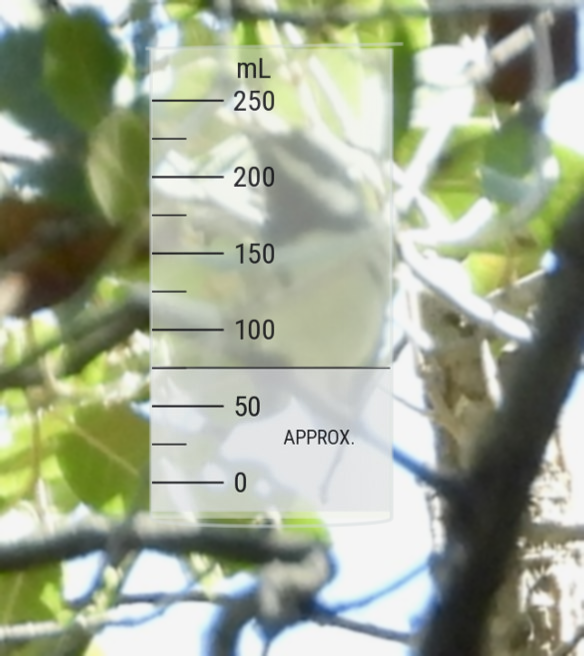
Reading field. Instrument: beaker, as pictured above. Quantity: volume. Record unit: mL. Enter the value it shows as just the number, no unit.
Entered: 75
